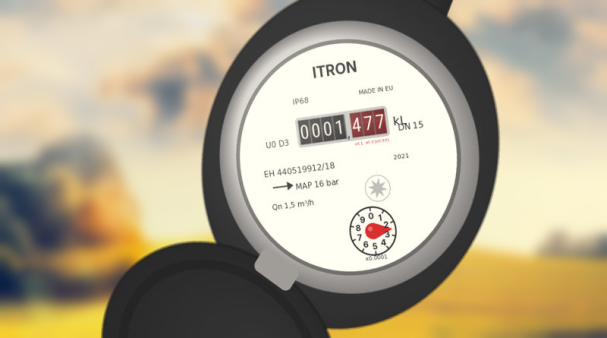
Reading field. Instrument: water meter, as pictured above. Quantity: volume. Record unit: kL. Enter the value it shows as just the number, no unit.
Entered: 1.4772
